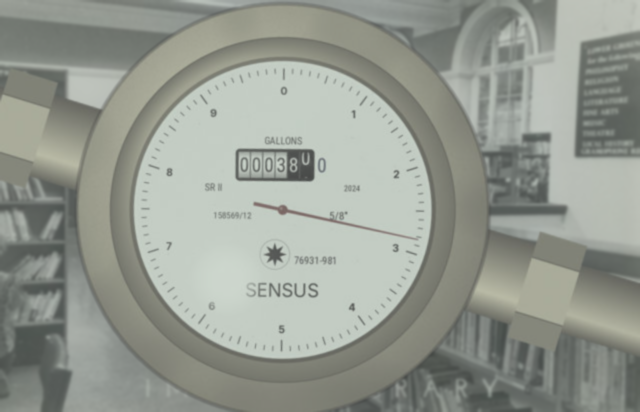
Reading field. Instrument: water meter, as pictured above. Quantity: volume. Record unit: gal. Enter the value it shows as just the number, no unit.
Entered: 3802.8
